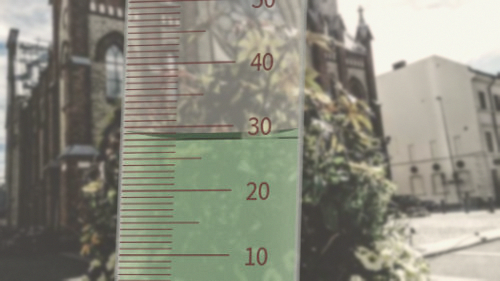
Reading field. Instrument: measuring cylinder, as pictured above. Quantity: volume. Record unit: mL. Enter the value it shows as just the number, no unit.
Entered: 28
